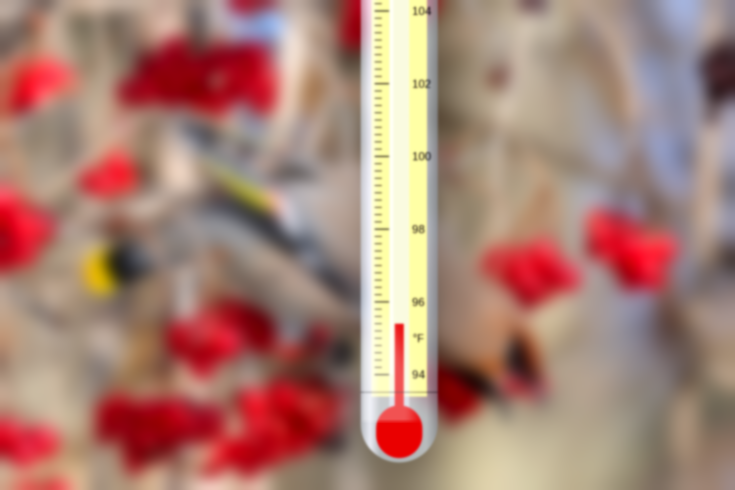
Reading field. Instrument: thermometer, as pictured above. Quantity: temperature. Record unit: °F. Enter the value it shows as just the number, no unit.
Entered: 95.4
